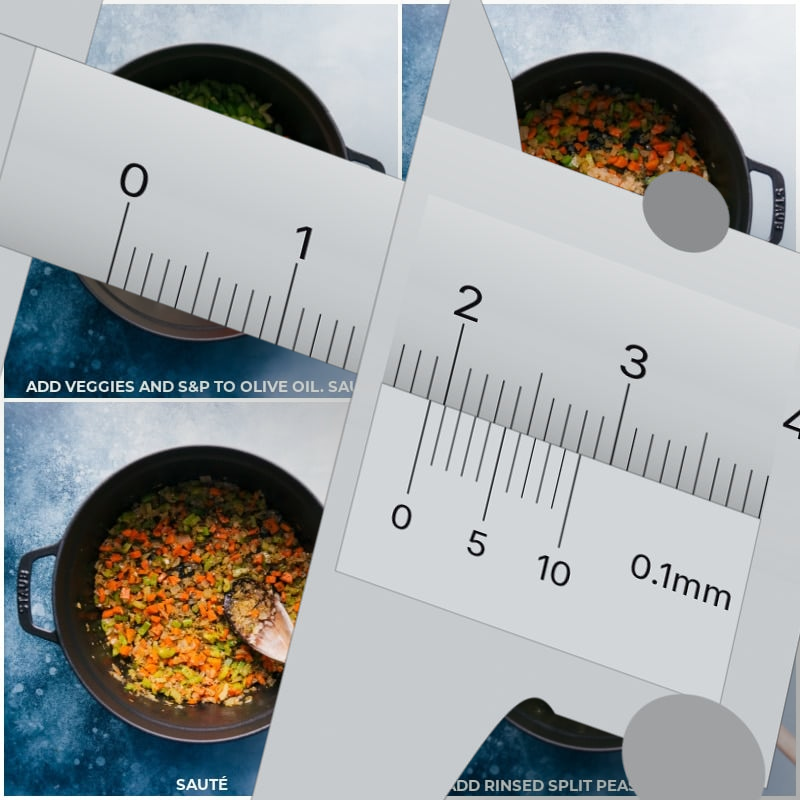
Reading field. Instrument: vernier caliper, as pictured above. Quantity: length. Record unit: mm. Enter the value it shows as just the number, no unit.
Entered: 19.2
